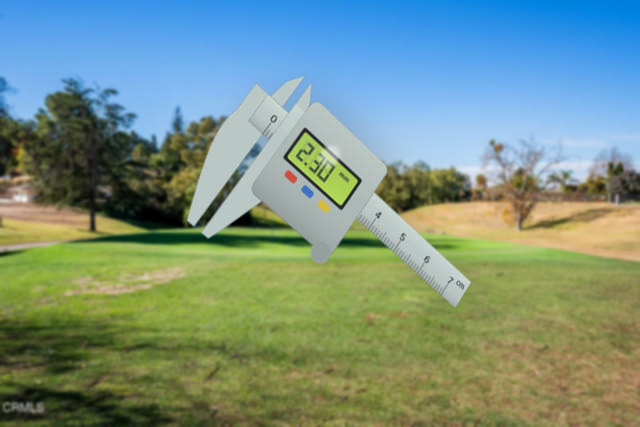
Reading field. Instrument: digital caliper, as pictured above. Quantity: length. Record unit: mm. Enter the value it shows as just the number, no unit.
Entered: 2.30
